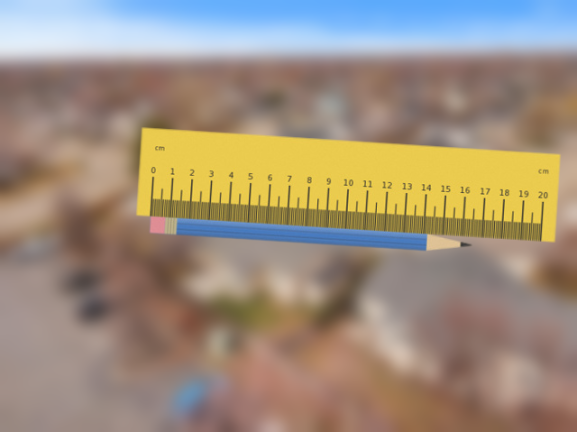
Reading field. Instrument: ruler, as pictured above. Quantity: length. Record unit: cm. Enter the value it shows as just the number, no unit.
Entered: 16.5
